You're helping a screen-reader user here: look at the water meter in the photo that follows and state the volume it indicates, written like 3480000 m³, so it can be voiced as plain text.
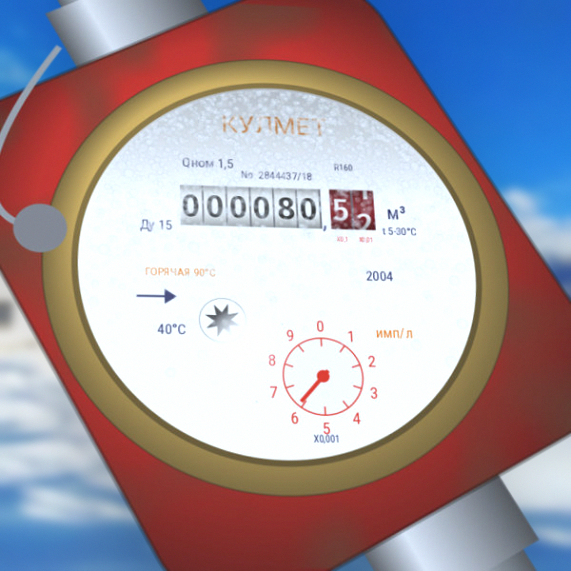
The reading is 80.516 m³
